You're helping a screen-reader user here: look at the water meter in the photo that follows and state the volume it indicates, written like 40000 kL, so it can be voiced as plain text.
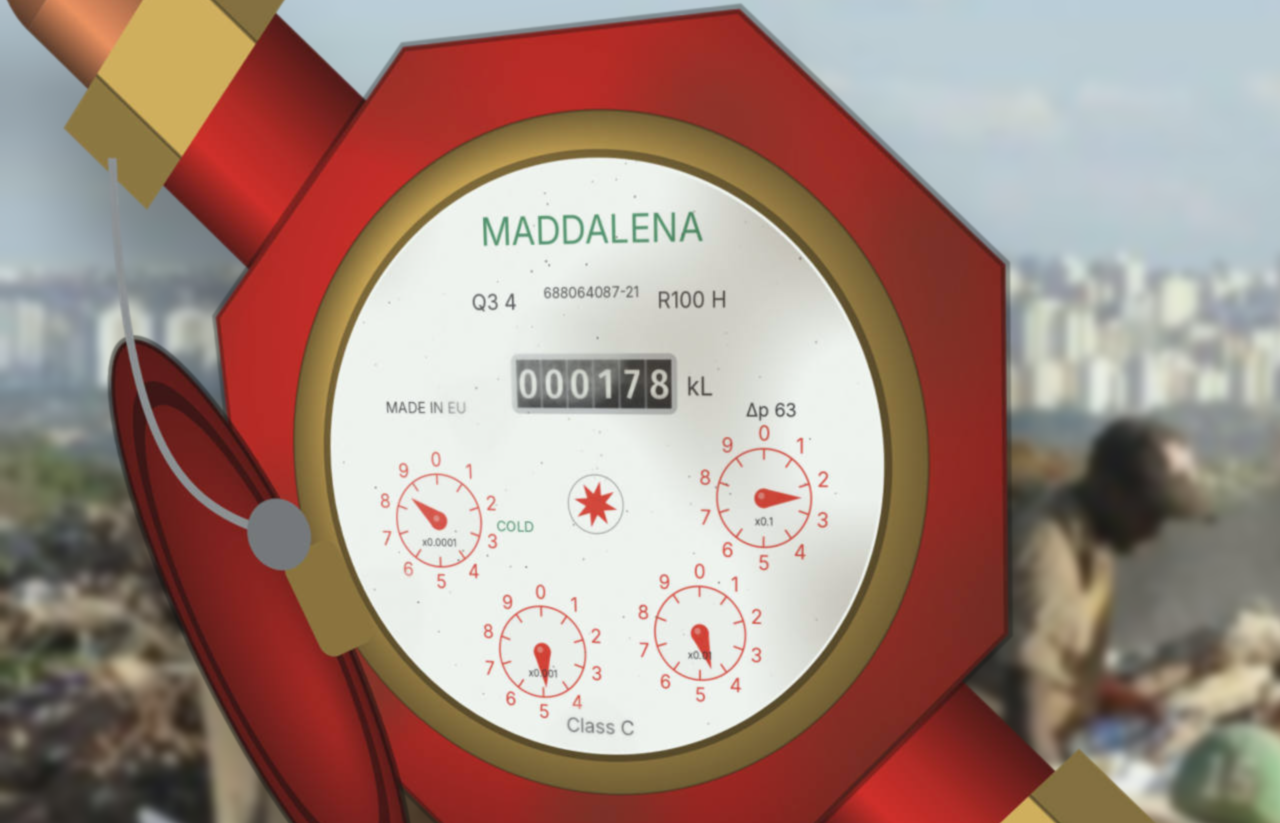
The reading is 178.2448 kL
